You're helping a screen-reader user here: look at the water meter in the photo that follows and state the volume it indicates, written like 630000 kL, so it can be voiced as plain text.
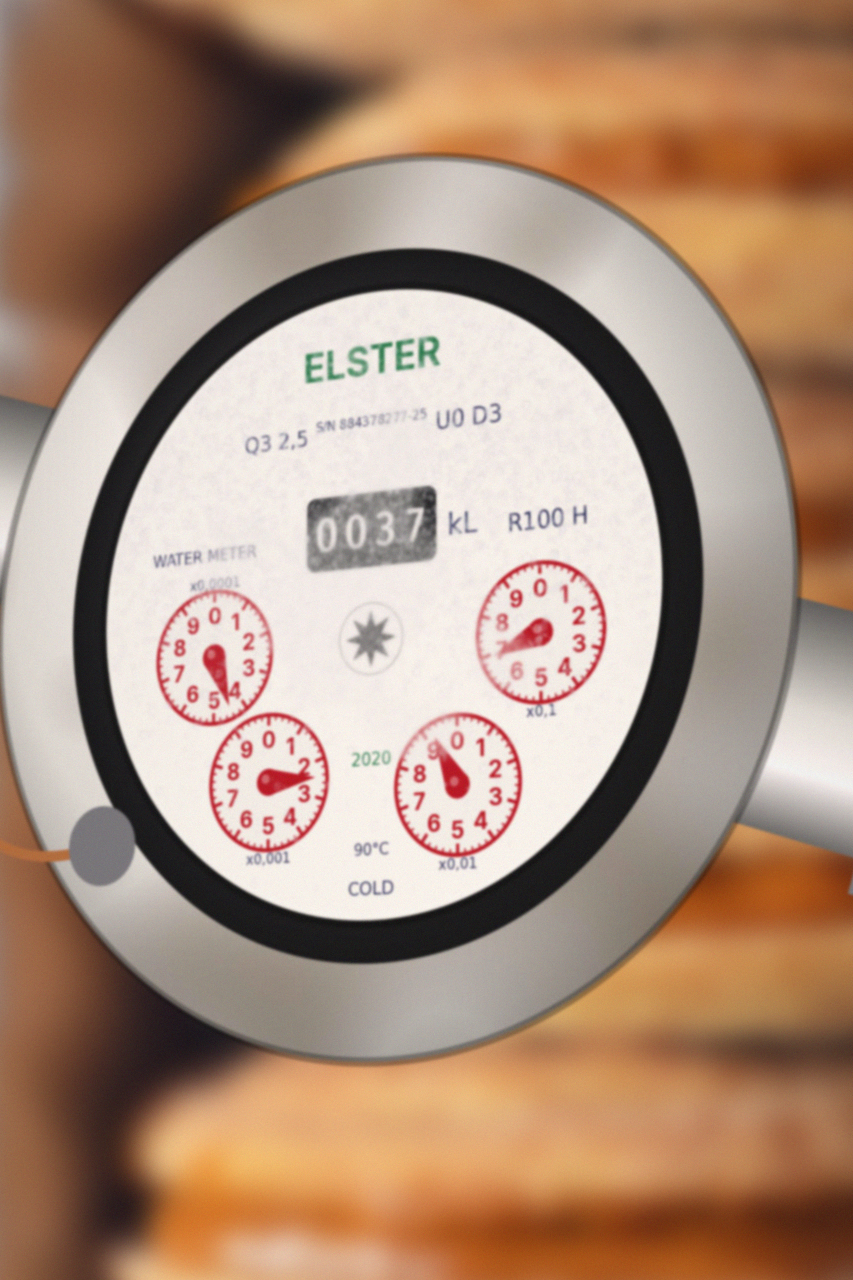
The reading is 37.6924 kL
